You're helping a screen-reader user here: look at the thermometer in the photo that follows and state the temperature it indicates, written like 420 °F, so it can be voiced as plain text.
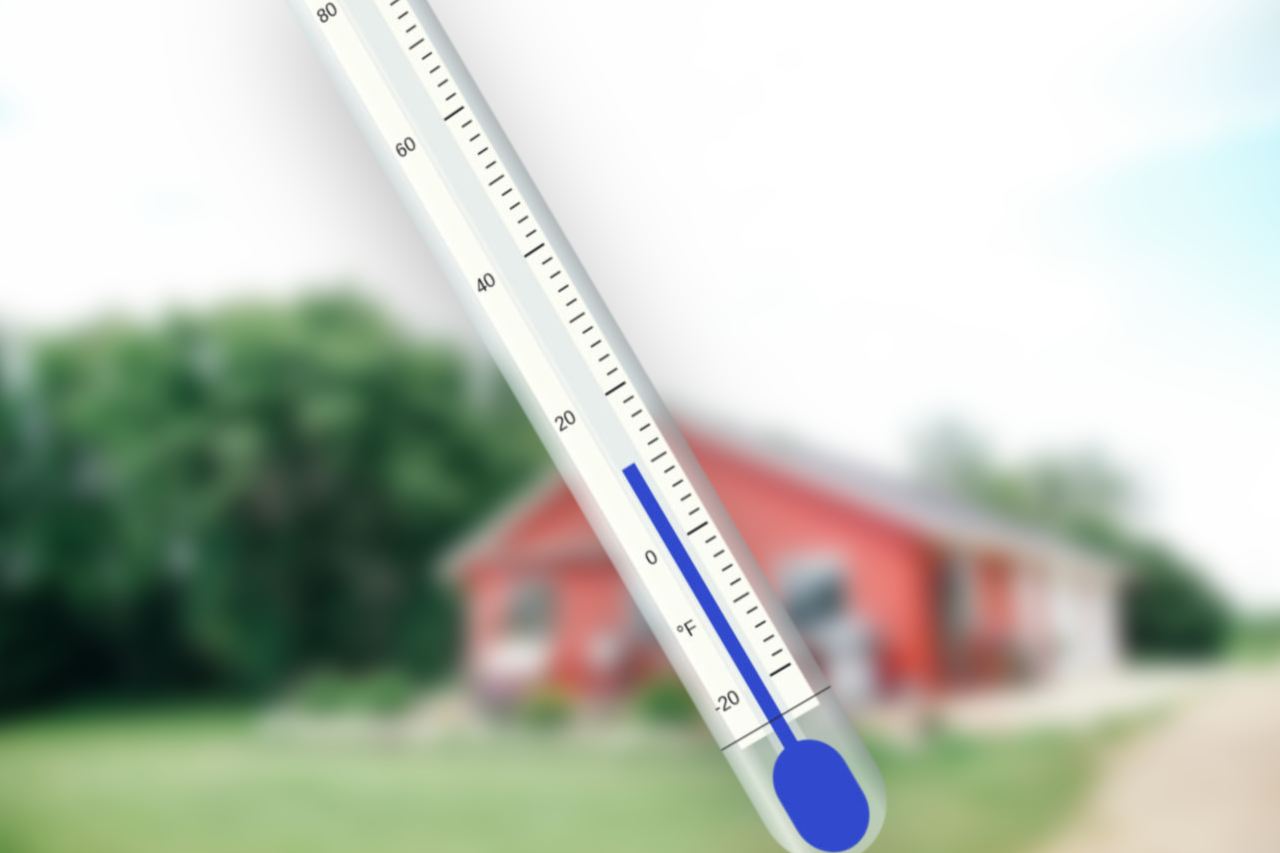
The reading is 11 °F
